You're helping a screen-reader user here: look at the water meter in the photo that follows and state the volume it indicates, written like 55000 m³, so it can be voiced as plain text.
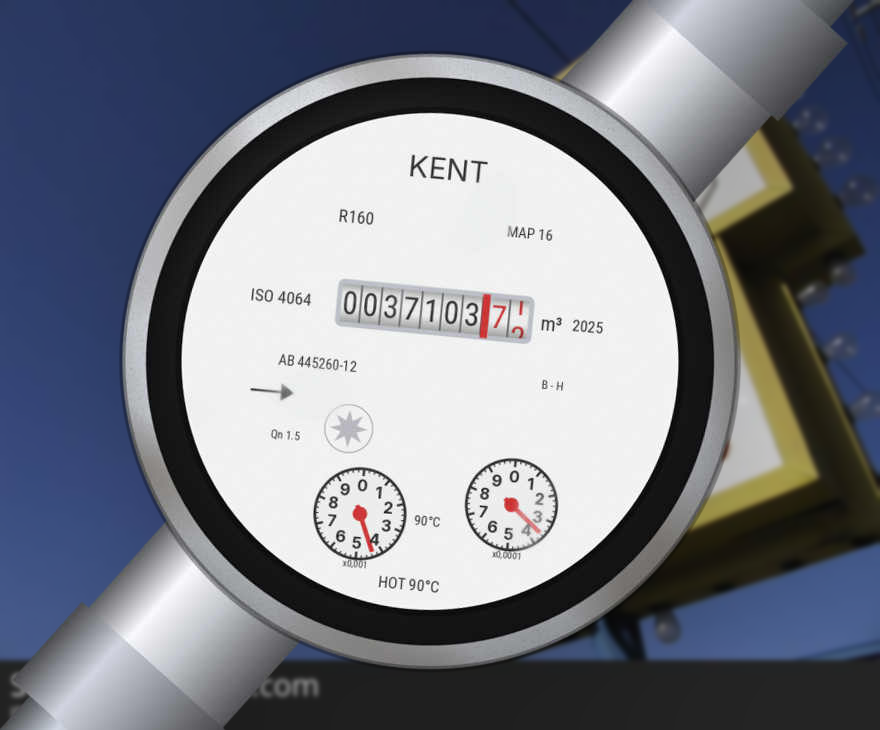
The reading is 37103.7143 m³
